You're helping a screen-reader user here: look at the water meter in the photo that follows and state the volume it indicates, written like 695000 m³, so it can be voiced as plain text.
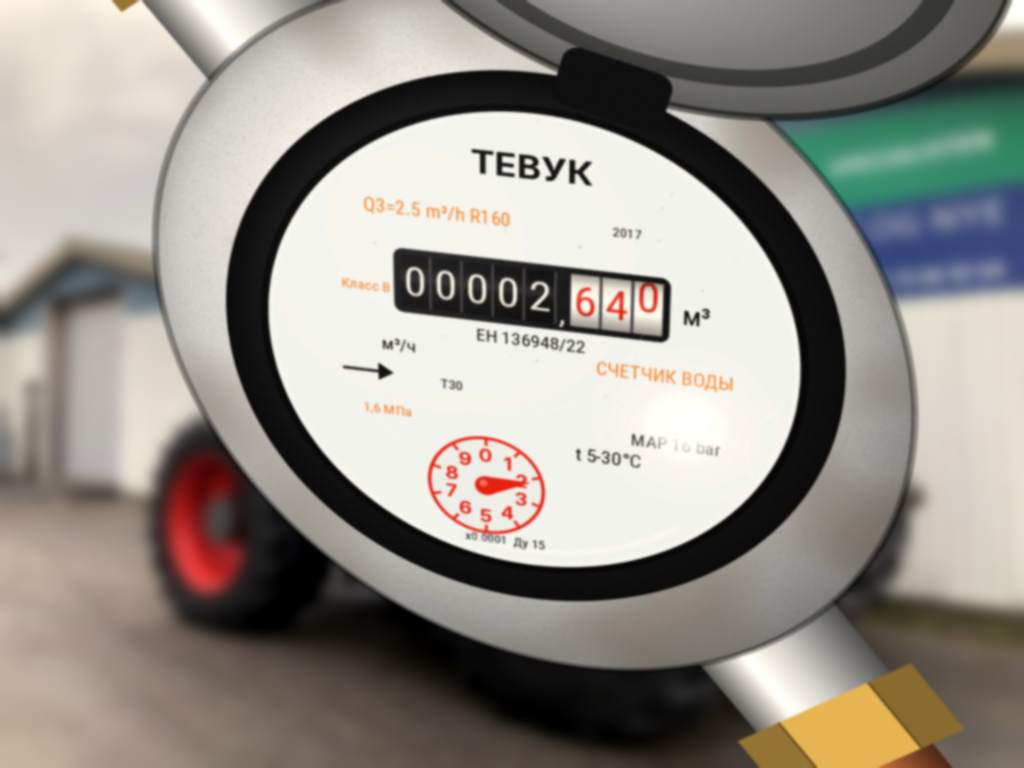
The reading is 2.6402 m³
